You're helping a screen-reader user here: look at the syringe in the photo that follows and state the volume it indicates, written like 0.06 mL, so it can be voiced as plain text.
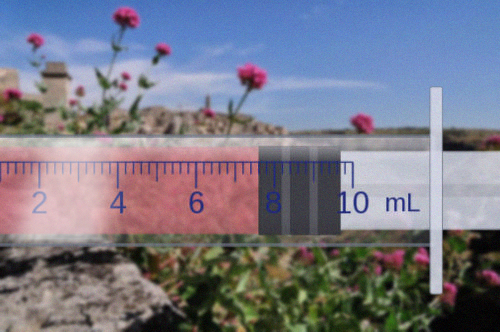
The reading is 7.6 mL
